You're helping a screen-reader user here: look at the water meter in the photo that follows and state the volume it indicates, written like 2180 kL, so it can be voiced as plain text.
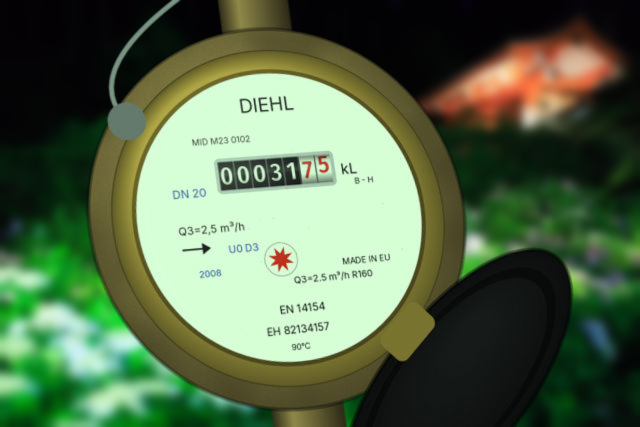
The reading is 31.75 kL
